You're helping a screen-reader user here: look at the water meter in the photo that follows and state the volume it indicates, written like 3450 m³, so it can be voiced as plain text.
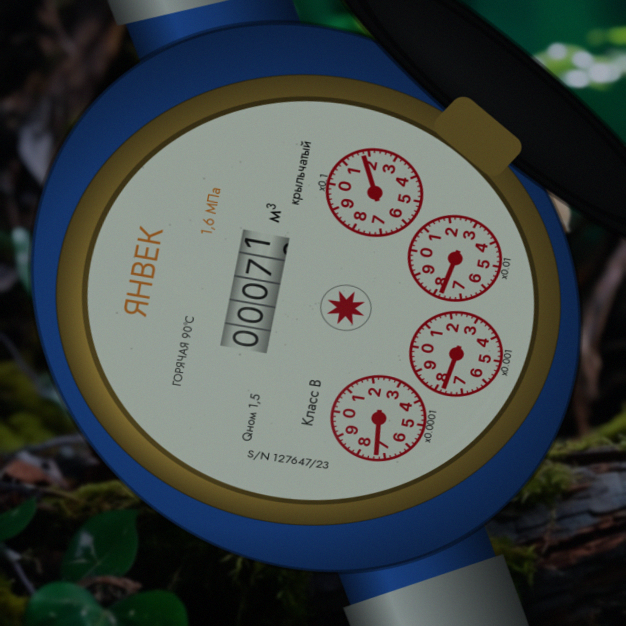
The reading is 71.1777 m³
